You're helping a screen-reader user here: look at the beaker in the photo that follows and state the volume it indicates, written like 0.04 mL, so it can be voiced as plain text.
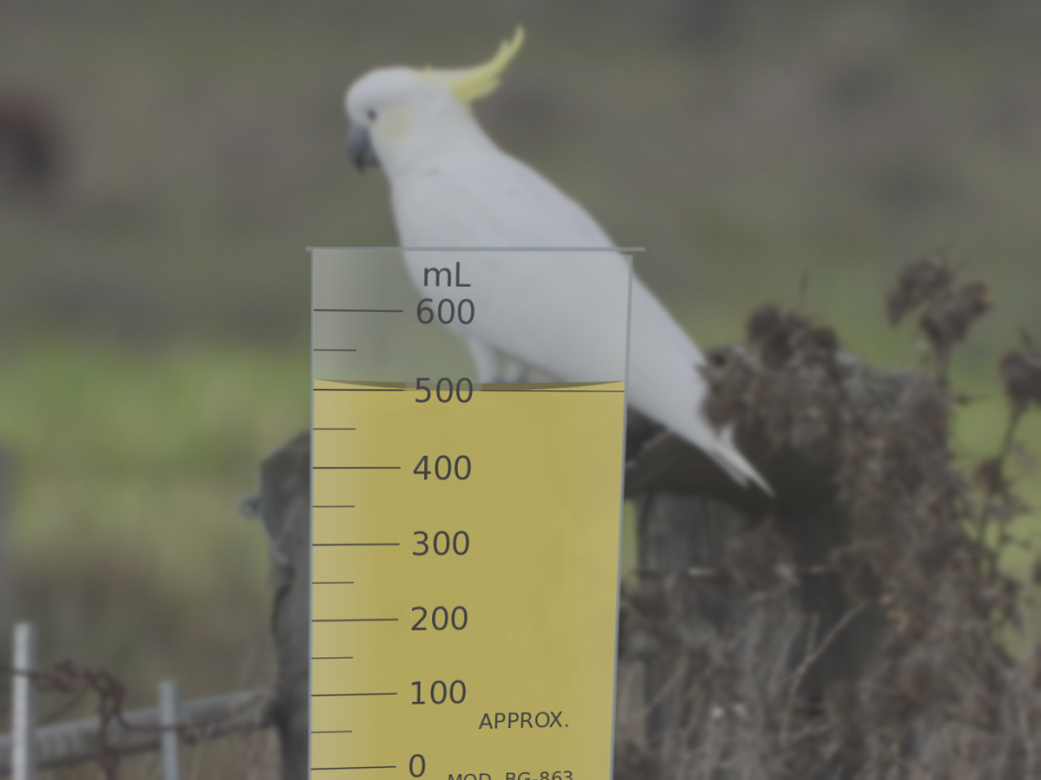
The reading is 500 mL
